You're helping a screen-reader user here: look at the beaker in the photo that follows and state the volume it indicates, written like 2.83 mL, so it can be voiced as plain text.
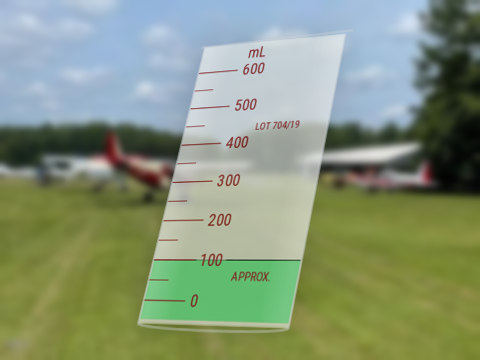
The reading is 100 mL
